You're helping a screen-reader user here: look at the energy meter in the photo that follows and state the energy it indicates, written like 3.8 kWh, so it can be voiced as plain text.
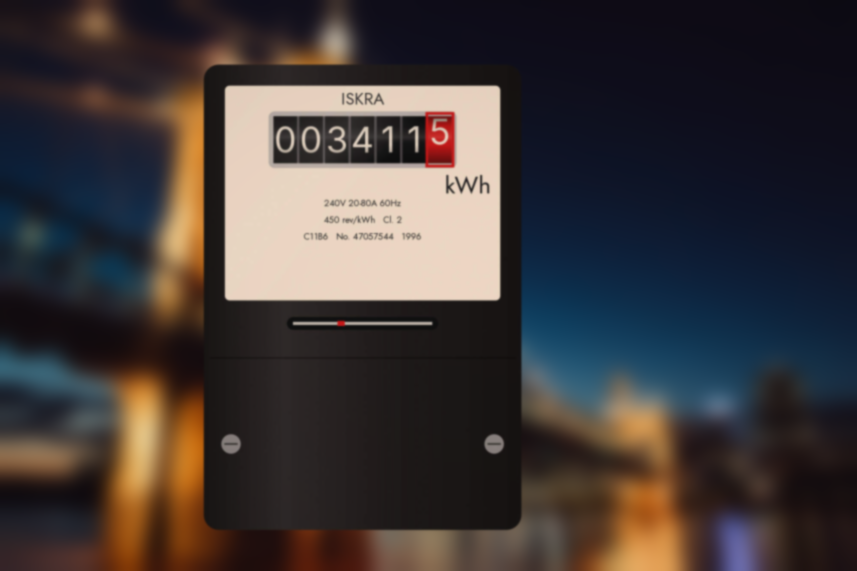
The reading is 3411.5 kWh
